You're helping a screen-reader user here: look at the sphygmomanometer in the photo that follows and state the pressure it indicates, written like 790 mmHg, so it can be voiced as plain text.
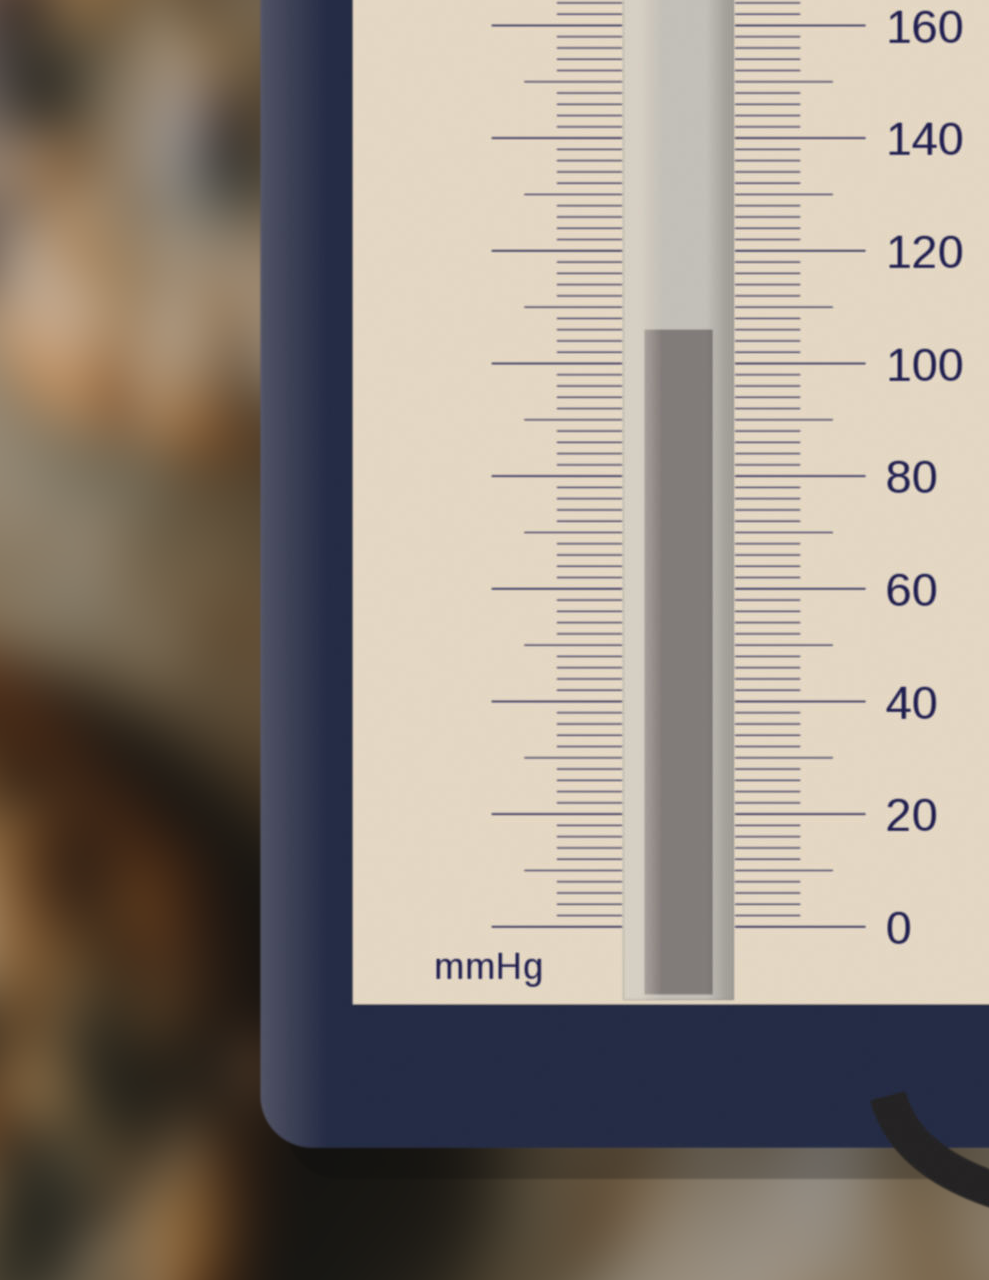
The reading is 106 mmHg
